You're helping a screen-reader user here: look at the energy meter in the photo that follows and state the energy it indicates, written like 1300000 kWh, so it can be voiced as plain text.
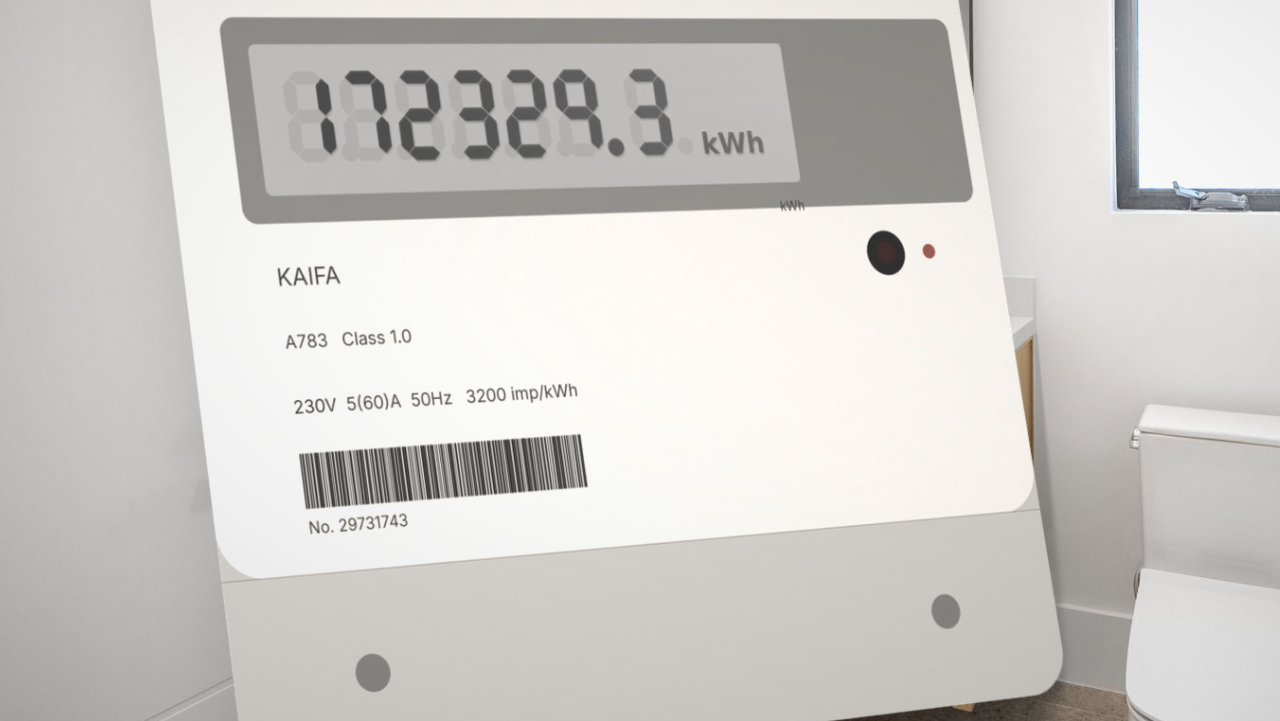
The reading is 172329.3 kWh
